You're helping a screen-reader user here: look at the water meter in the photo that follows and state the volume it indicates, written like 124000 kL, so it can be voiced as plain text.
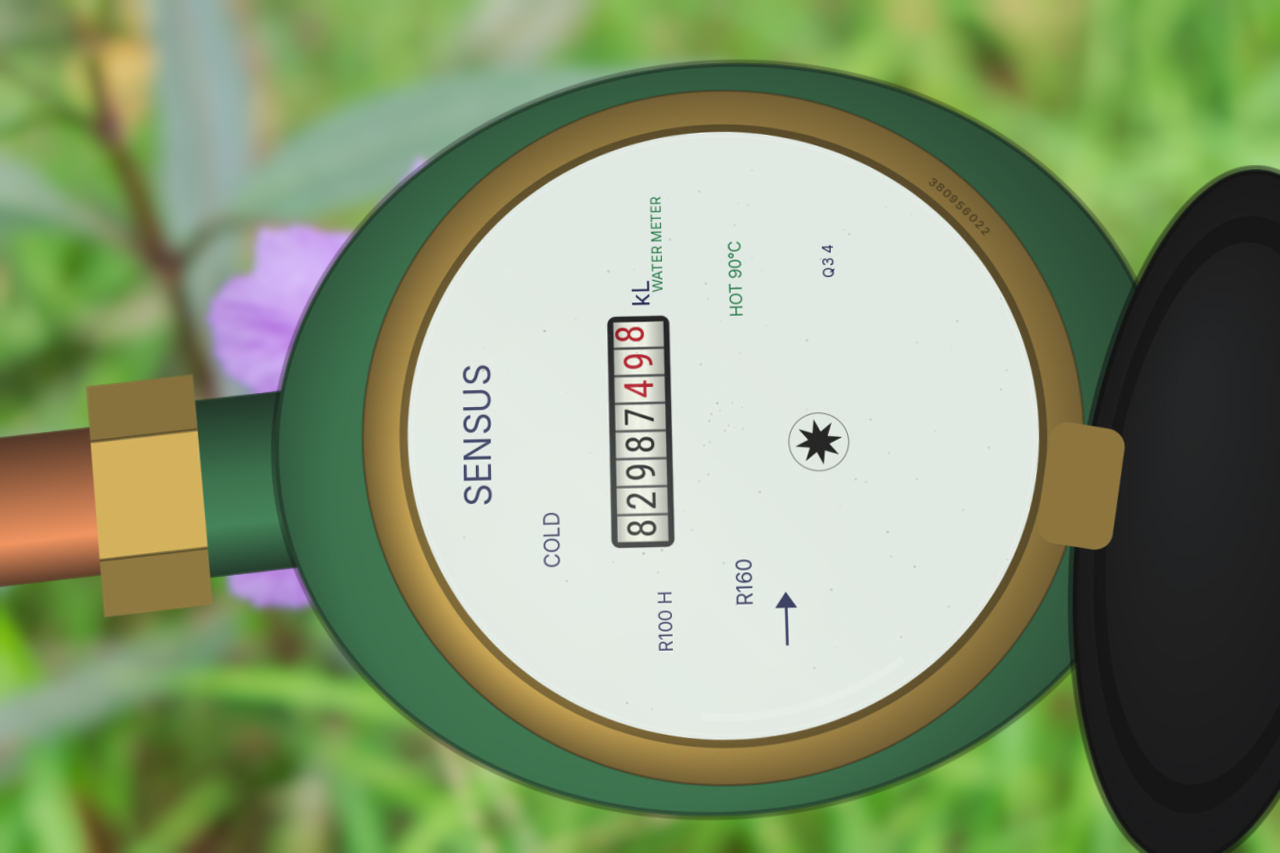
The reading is 82987.498 kL
